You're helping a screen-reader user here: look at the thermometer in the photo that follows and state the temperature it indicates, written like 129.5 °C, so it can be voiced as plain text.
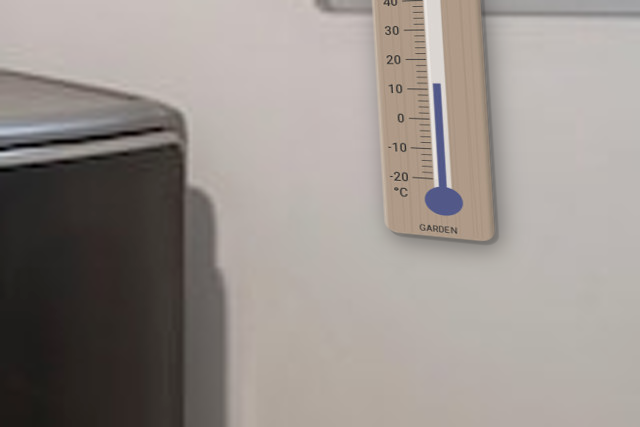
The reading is 12 °C
